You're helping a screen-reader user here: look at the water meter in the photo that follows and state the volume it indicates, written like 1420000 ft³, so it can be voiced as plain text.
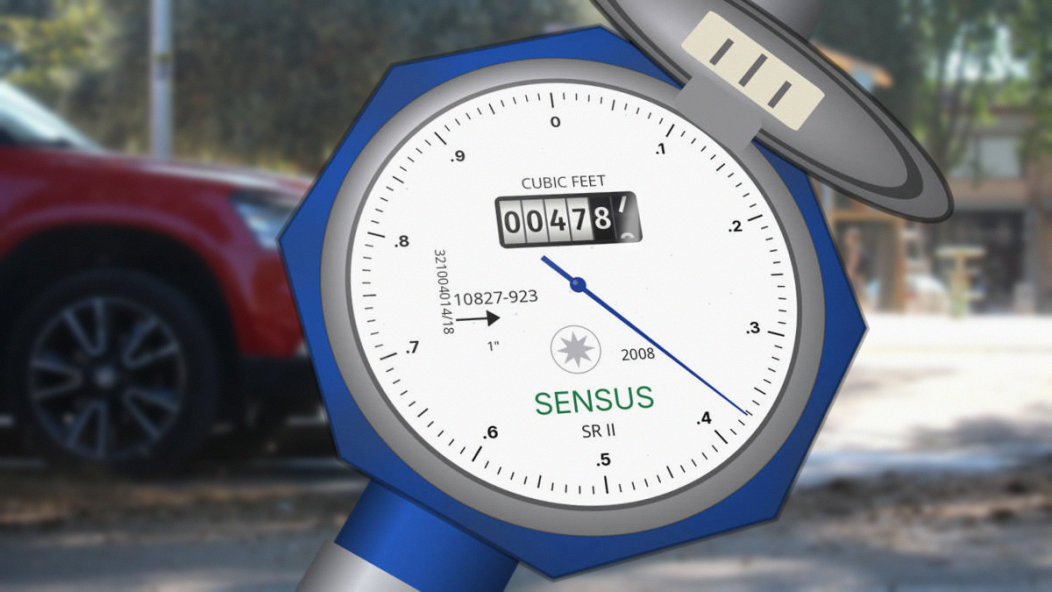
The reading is 4787.37 ft³
